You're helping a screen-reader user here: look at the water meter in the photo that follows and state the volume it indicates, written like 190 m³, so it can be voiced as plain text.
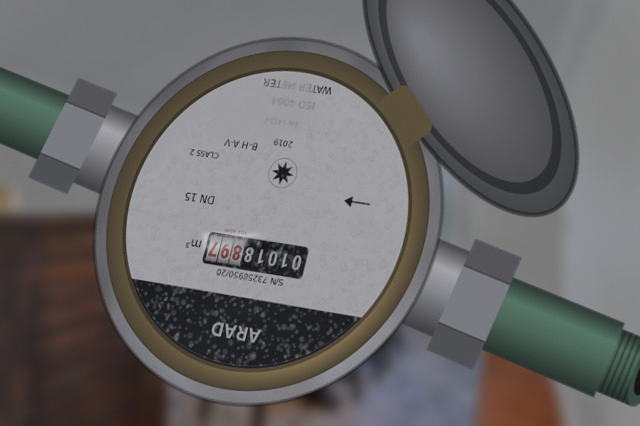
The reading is 1018.897 m³
